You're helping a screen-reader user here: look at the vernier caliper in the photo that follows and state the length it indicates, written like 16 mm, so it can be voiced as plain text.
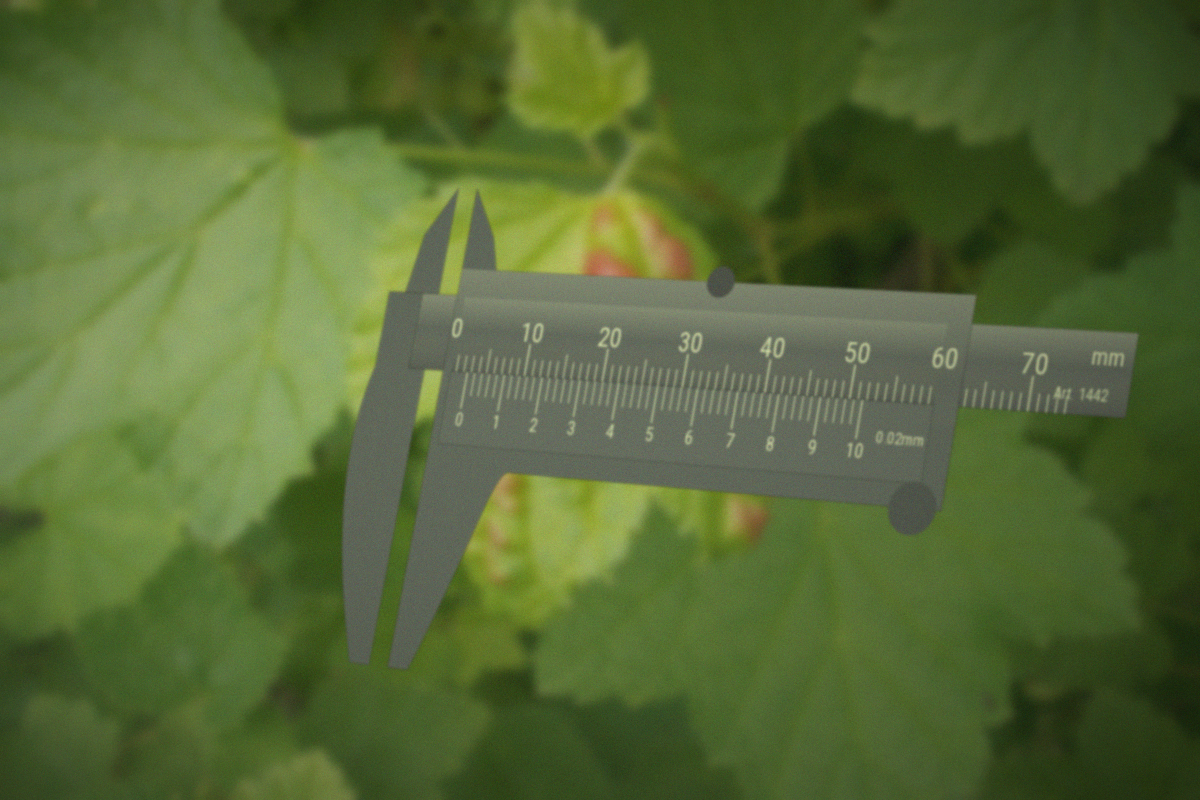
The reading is 2.5 mm
